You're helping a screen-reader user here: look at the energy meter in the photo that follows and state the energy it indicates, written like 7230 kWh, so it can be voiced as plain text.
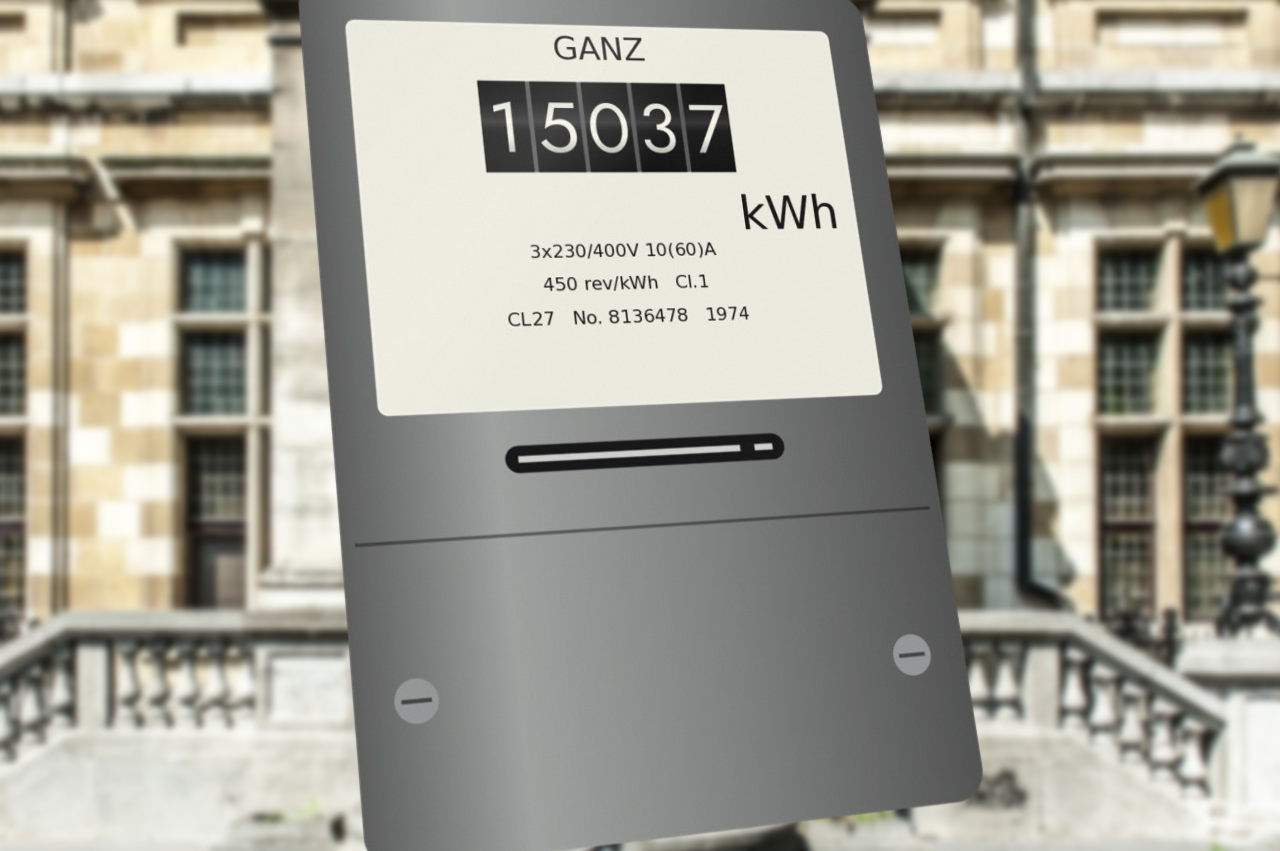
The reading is 15037 kWh
